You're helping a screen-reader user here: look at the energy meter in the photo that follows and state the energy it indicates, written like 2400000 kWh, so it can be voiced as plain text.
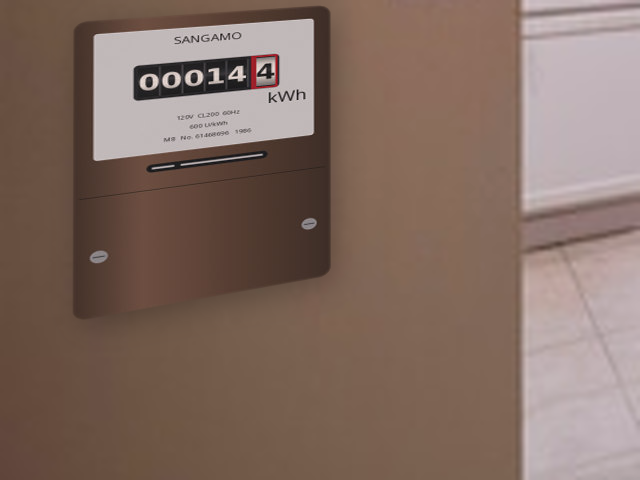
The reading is 14.4 kWh
